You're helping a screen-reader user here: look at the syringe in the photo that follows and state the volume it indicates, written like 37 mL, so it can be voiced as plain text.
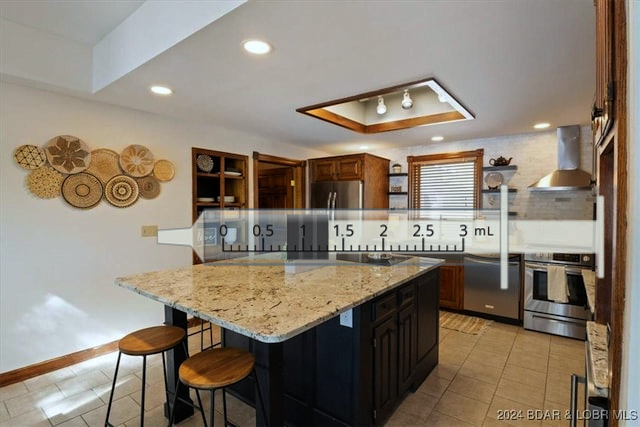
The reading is 0.8 mL
